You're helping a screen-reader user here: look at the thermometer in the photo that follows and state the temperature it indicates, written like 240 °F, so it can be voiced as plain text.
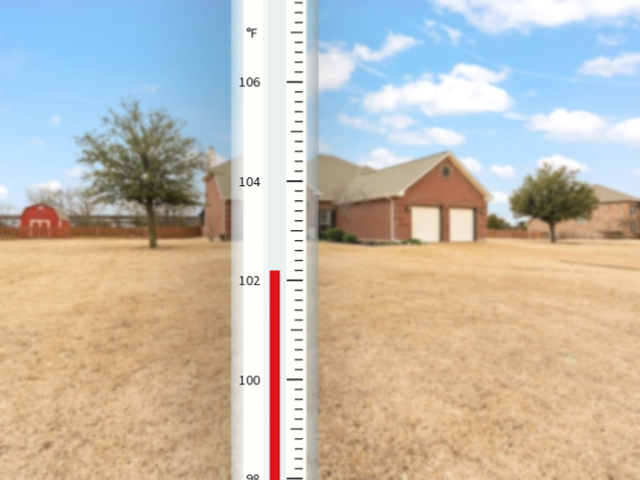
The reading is 102.2 °F
